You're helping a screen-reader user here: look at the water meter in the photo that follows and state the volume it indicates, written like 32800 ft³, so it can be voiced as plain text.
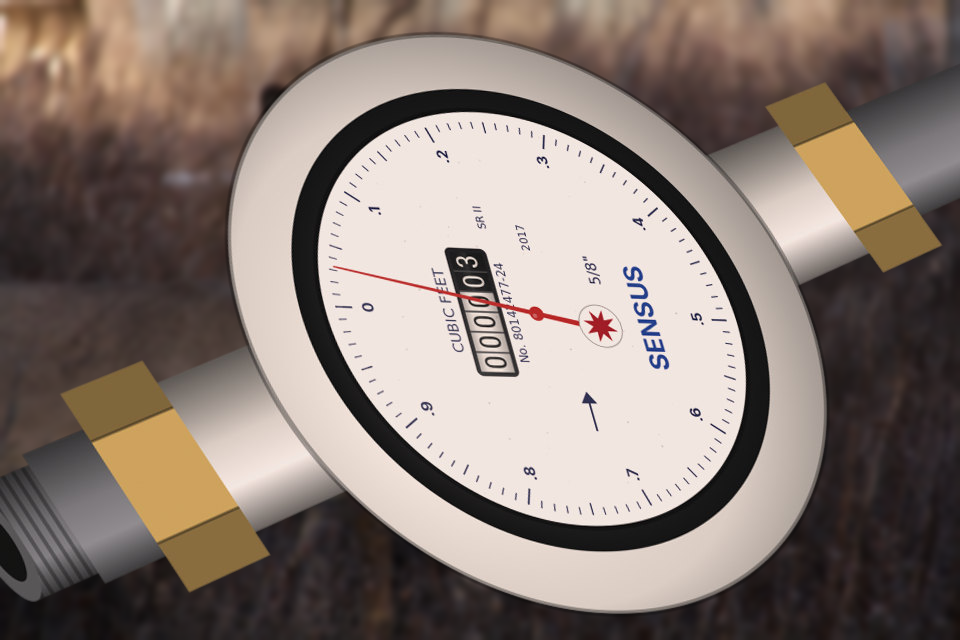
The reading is 3.03 ft³
